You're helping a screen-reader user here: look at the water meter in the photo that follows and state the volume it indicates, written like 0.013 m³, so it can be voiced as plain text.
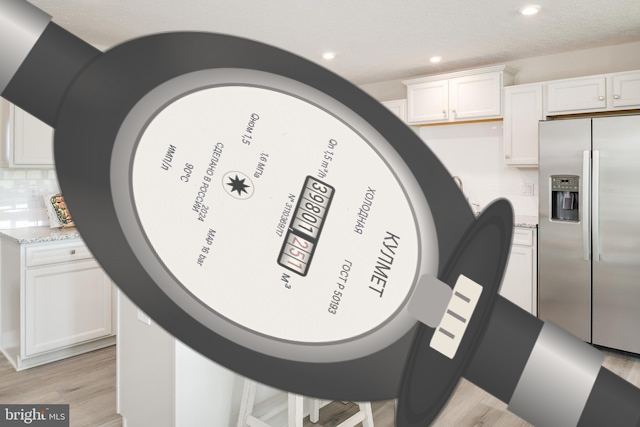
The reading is 39801.251 m³
